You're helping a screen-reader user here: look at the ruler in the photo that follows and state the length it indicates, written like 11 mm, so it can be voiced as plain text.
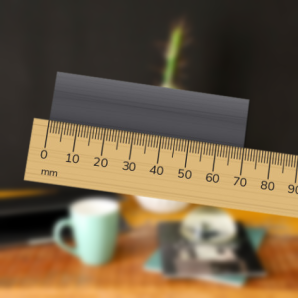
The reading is 70 mm
